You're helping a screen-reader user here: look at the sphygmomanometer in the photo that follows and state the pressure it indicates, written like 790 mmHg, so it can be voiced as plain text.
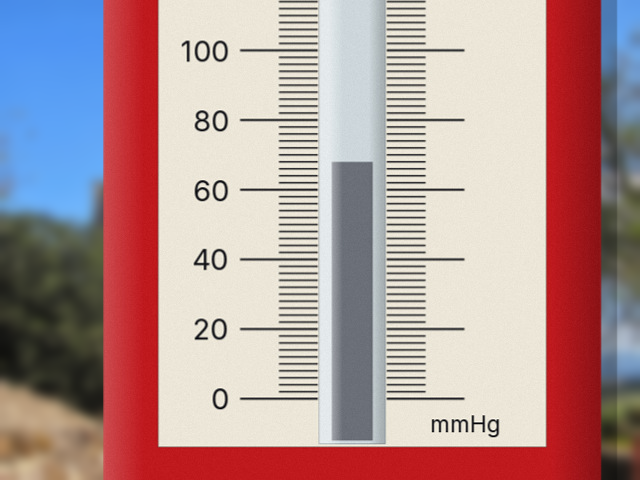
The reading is 68 mmHg
